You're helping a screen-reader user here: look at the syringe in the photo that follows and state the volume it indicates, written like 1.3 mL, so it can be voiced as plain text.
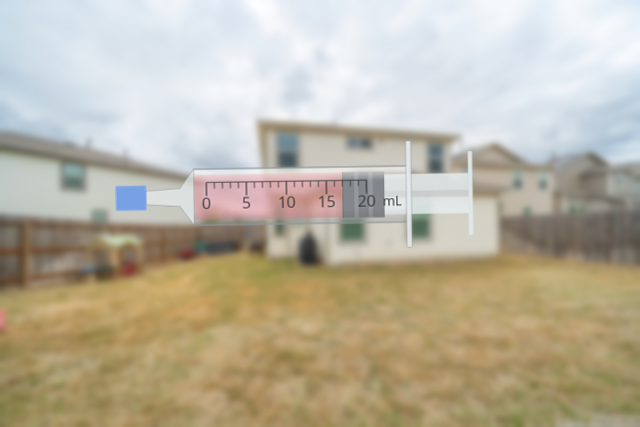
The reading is 17 mL
